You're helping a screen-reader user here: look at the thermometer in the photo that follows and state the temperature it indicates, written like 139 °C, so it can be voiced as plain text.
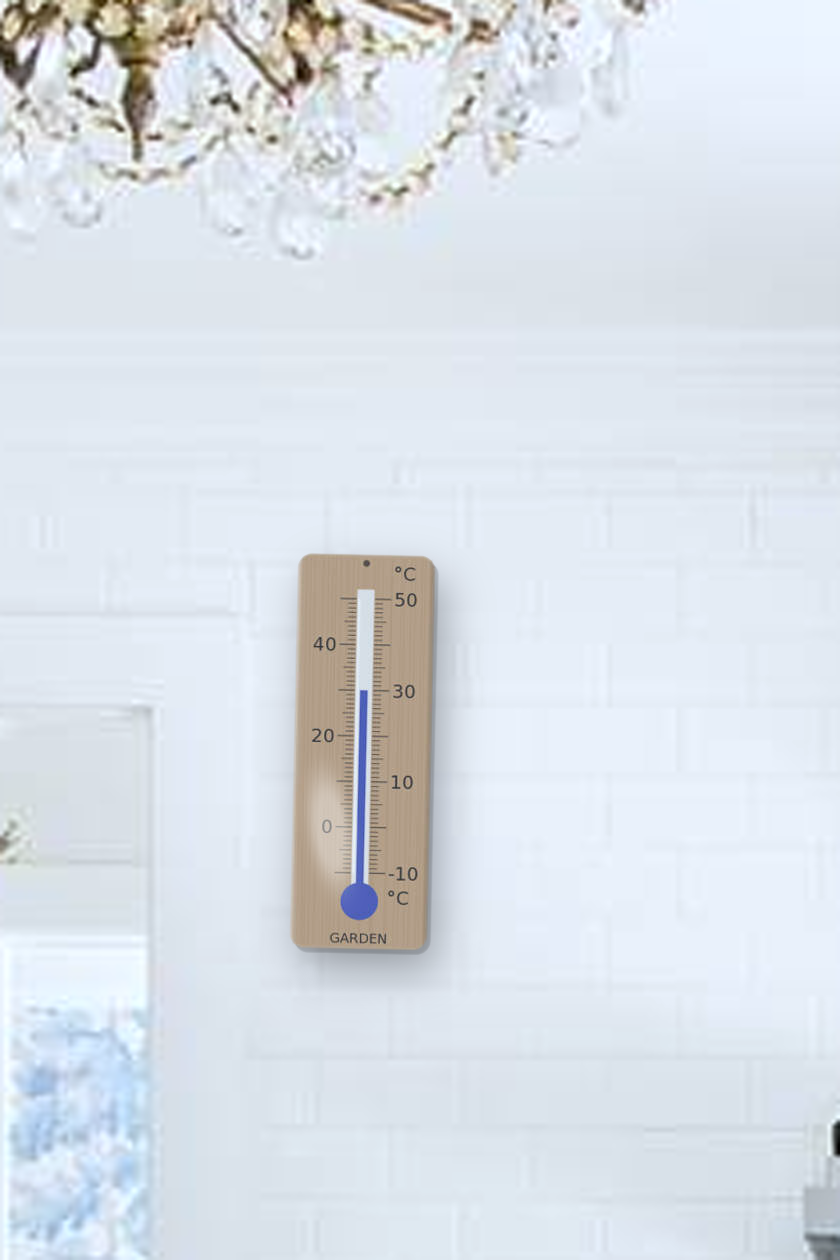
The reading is 30 °C
